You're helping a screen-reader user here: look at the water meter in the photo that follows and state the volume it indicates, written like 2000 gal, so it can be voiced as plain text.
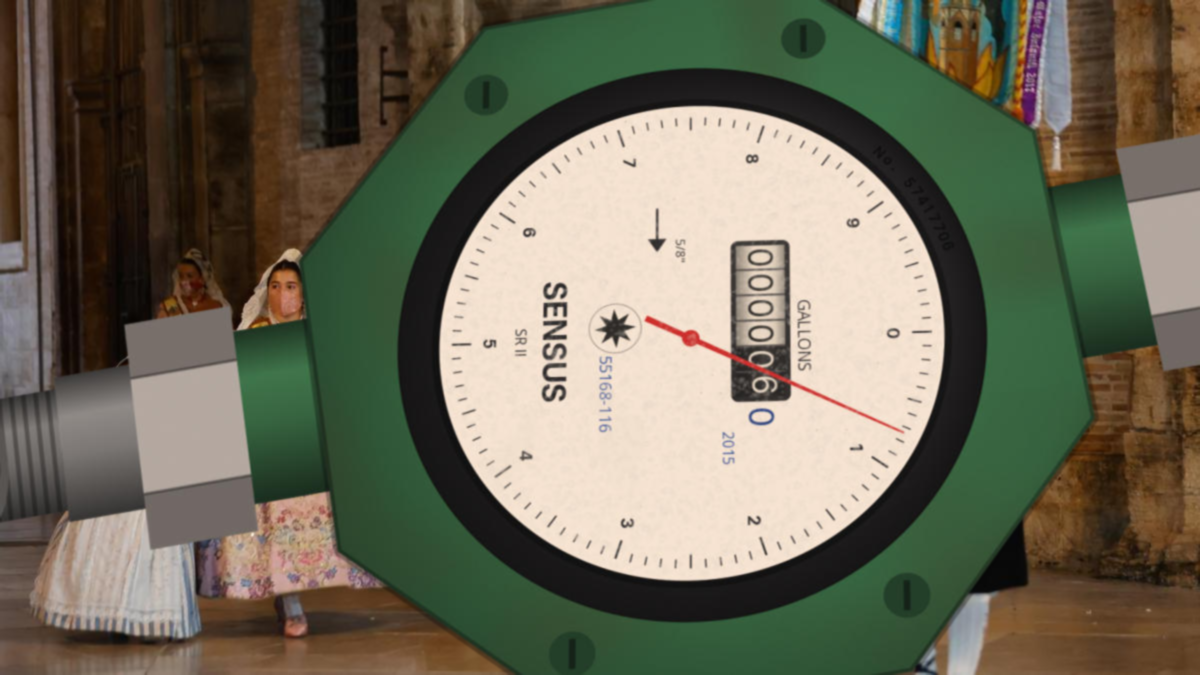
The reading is 60.7 gal
